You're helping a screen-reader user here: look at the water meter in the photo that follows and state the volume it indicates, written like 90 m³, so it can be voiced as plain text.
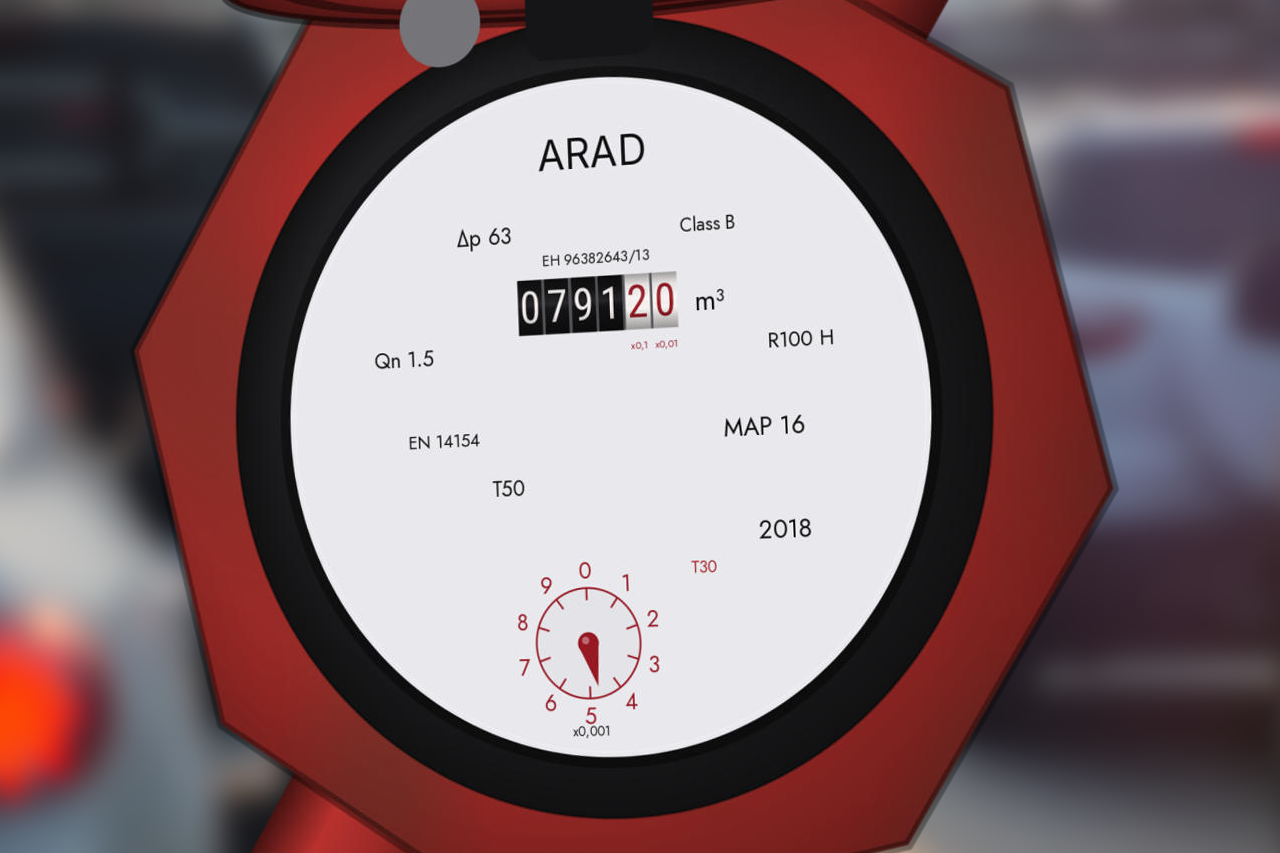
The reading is 791.204 m³
